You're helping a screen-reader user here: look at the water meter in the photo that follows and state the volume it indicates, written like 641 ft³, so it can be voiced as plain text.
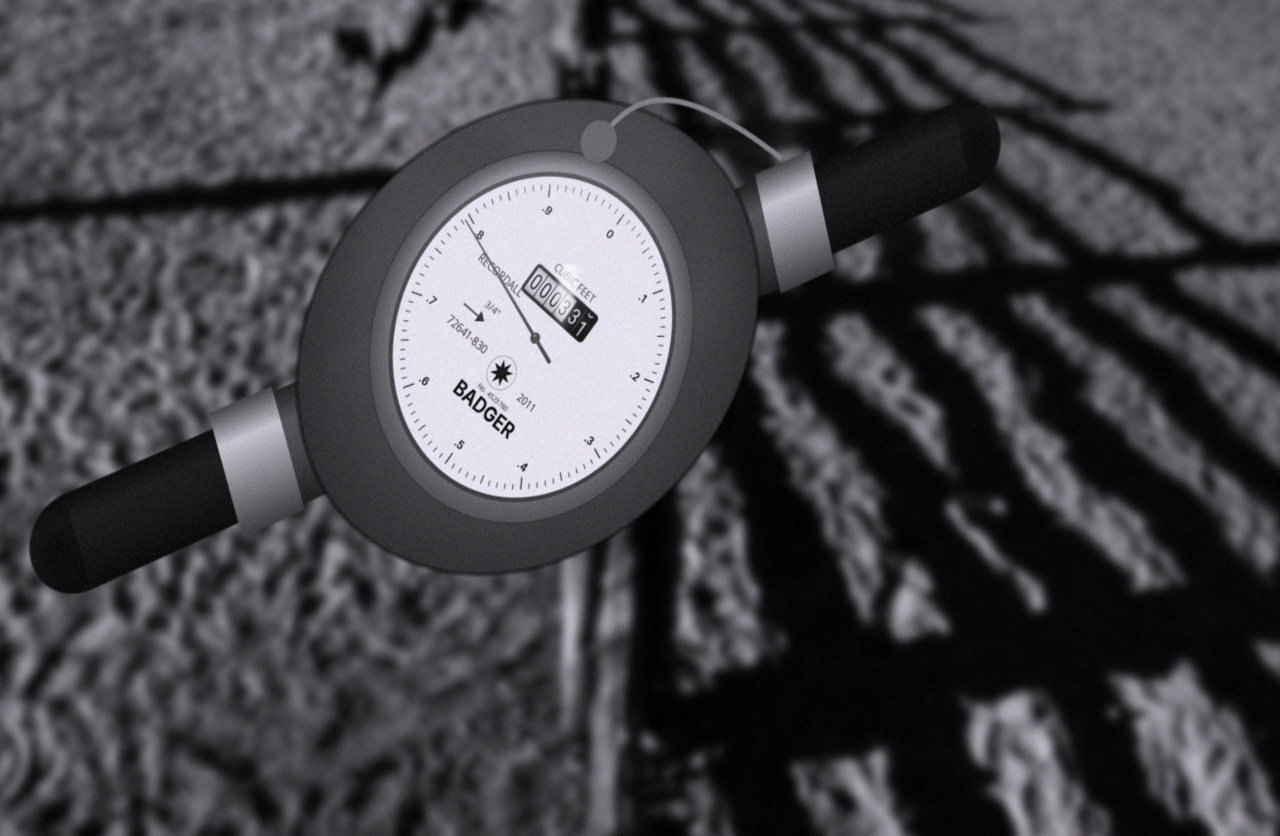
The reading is 330.79 ft³
